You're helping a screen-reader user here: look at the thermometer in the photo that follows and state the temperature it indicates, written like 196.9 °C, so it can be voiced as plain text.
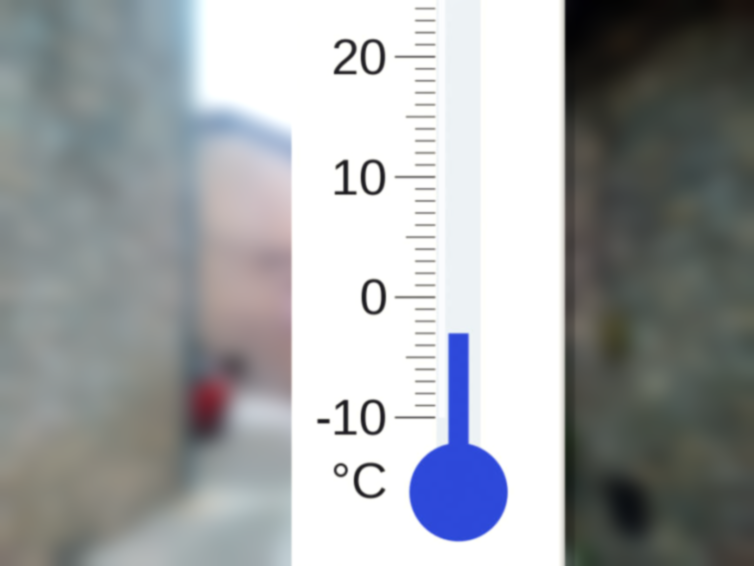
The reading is -3 °C
